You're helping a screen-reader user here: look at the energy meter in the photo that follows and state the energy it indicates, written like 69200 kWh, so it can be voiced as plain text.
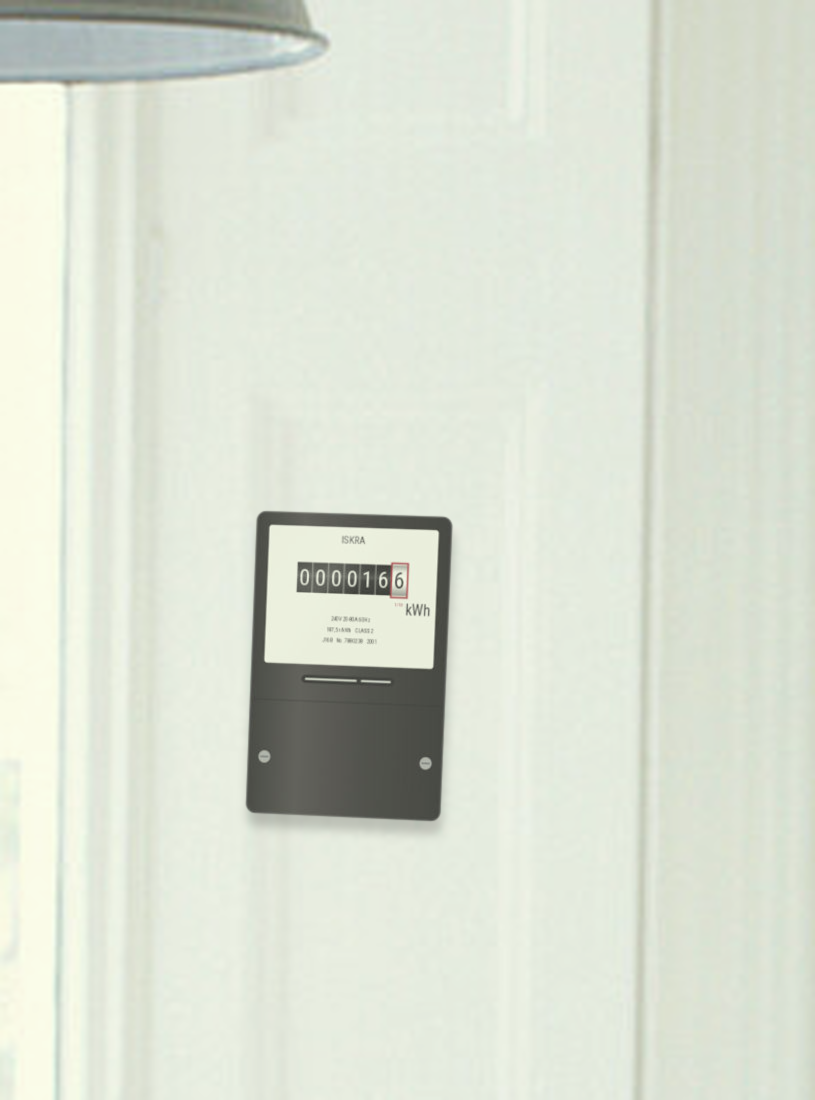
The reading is 16.6 kWh
